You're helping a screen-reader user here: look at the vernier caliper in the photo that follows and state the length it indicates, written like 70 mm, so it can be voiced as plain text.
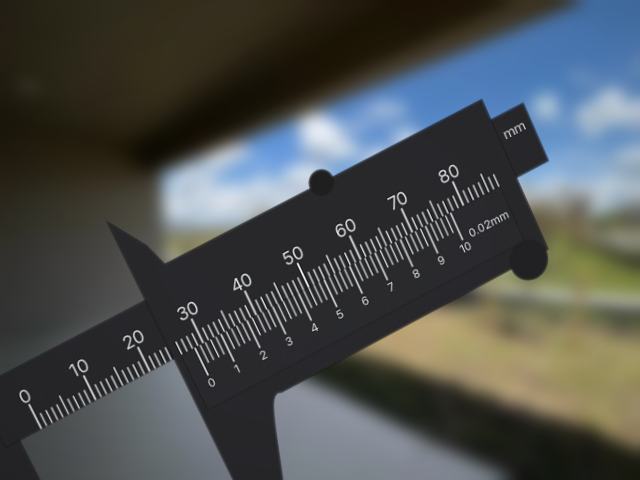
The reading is 28.4 mm
